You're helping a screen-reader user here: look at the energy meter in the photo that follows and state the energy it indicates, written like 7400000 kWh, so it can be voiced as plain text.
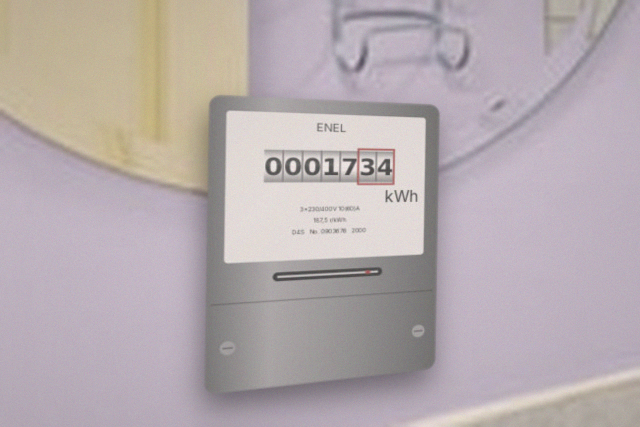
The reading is 17.34 kWh
